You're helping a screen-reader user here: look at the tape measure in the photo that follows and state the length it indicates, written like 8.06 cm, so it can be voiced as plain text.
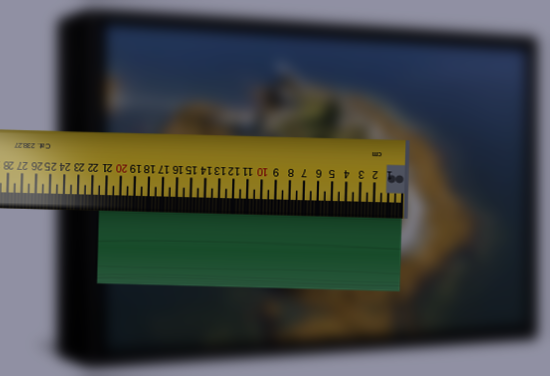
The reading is 21.5 cm
